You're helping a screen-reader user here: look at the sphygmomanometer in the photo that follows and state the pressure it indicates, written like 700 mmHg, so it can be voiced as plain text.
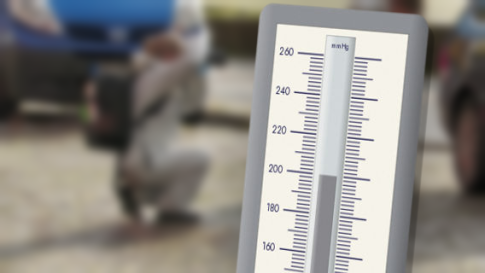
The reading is 200 mmHg
